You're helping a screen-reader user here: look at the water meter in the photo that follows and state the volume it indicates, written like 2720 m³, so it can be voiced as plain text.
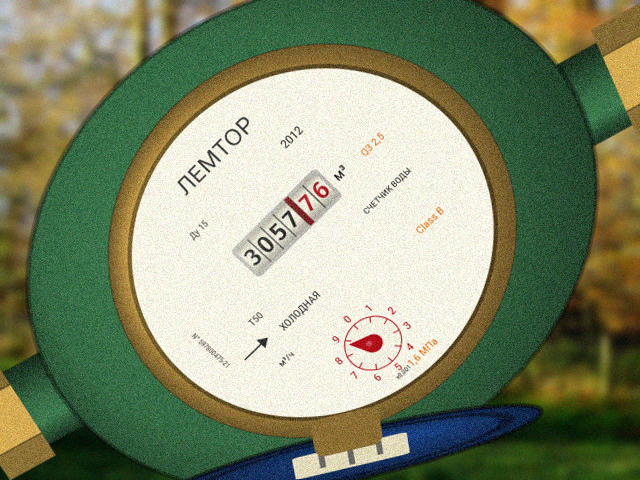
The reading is 3057.768 m³
